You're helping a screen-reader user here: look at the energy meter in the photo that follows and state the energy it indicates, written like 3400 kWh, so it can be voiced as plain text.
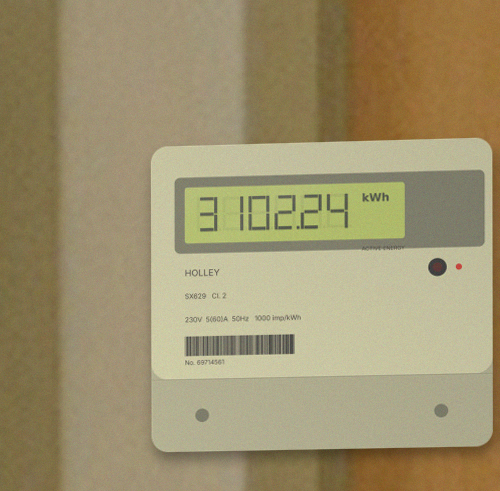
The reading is 3102.24 kWh
